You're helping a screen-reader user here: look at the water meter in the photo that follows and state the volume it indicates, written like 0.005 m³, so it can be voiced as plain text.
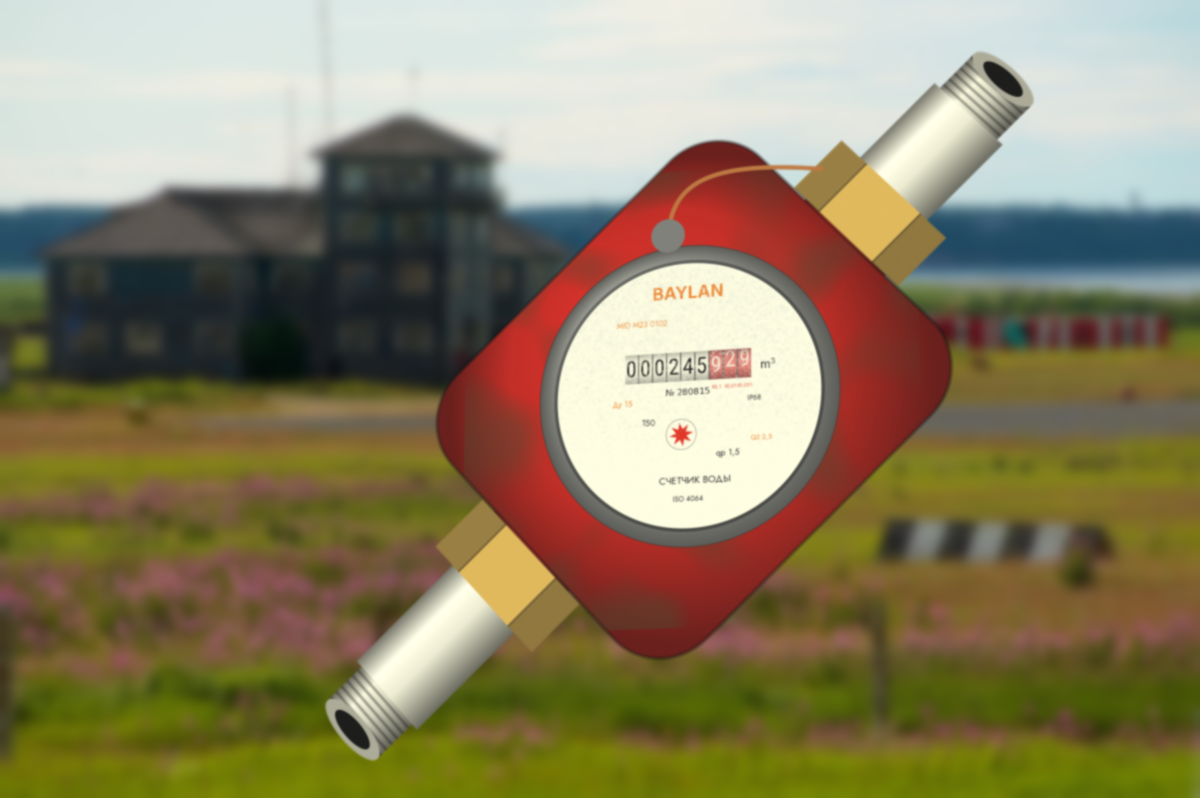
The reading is 245.929 m³
